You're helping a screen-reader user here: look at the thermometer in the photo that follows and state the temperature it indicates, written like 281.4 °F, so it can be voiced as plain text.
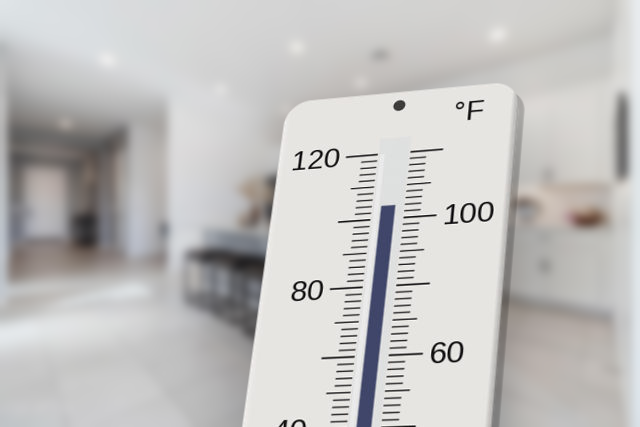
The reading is 104 °F
